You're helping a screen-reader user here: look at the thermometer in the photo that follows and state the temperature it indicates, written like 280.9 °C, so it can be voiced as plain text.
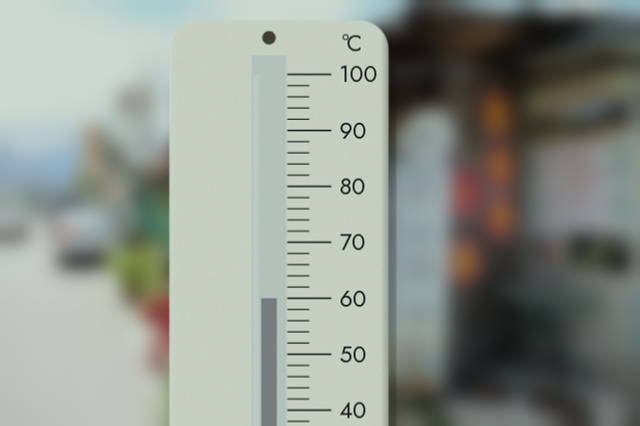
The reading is 60 °C
